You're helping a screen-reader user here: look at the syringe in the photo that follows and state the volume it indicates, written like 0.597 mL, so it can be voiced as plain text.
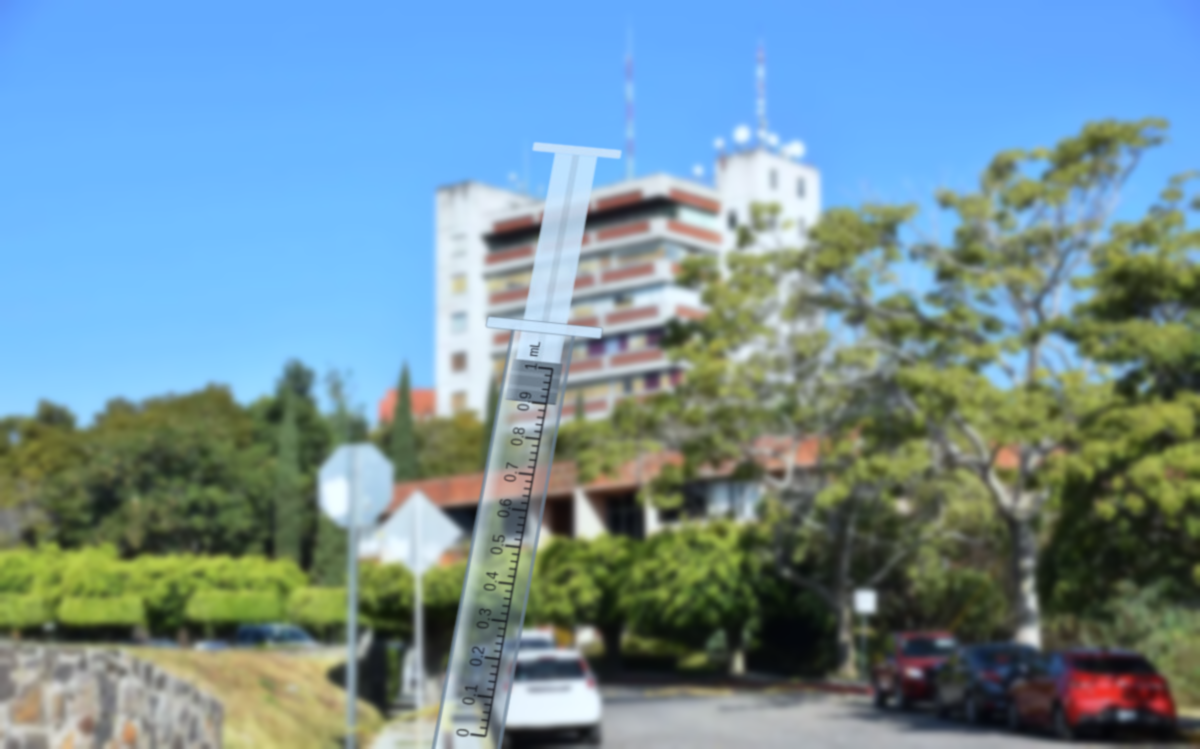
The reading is 0.9 mL
